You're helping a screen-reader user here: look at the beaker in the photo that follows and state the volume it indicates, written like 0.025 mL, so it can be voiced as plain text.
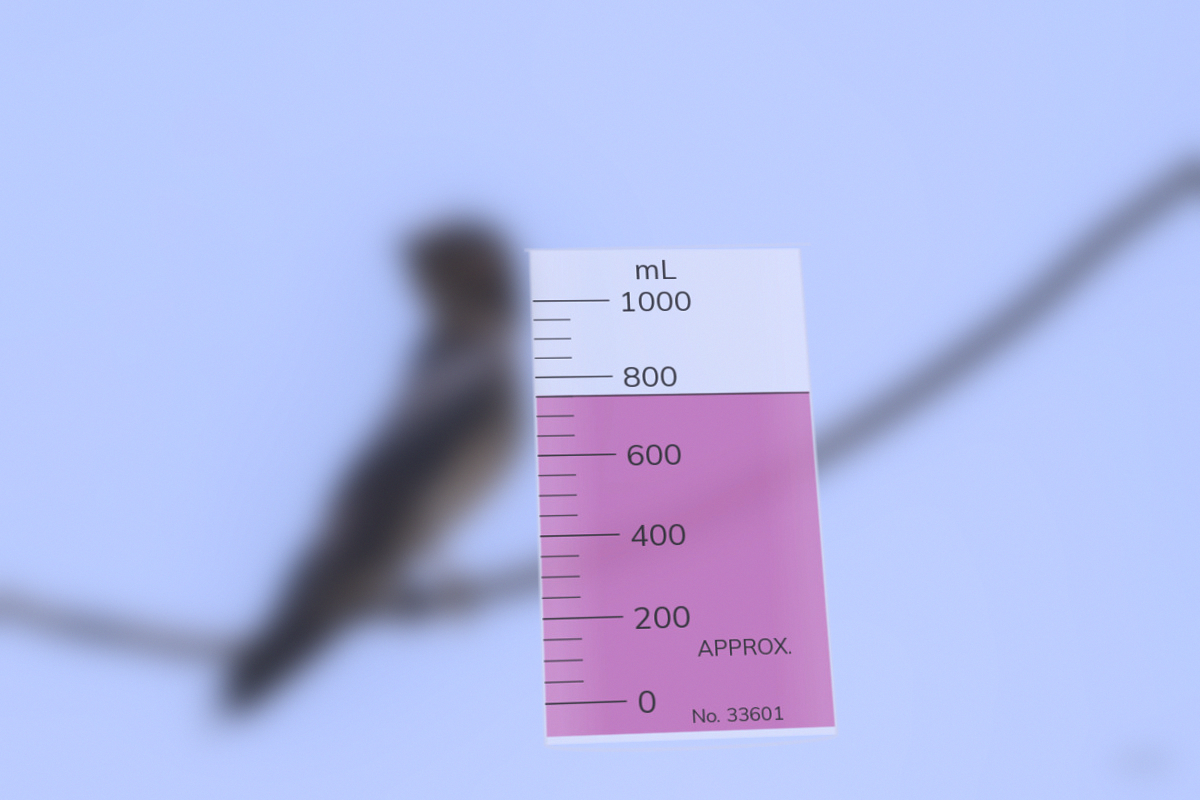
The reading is 750 mL
